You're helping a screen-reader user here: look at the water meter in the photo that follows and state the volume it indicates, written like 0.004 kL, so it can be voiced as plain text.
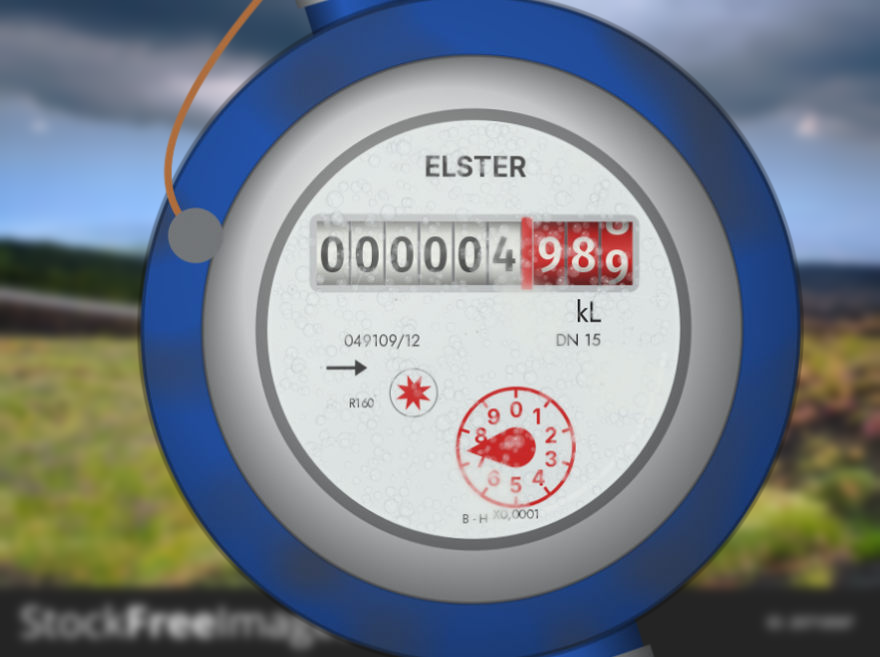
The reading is 4.9887 kL
